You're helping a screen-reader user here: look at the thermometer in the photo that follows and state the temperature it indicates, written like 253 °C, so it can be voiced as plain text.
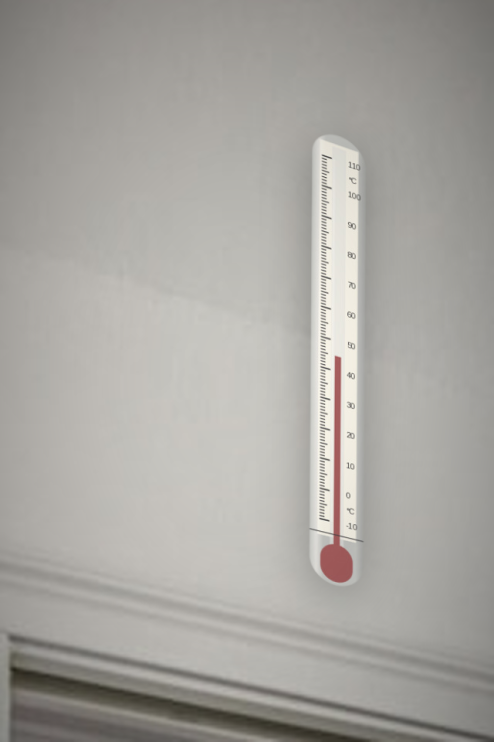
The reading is 45 °C
